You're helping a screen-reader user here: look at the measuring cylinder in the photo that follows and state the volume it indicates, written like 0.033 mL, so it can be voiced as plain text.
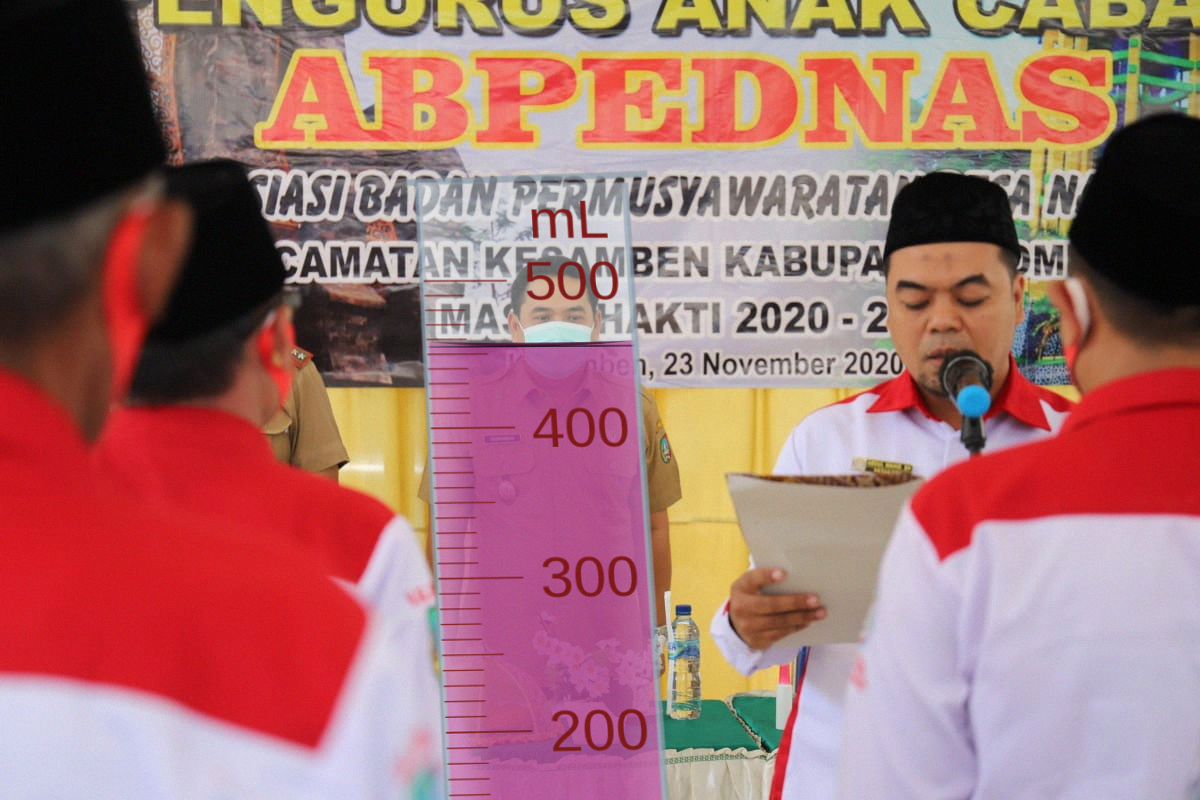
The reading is 455 mL
